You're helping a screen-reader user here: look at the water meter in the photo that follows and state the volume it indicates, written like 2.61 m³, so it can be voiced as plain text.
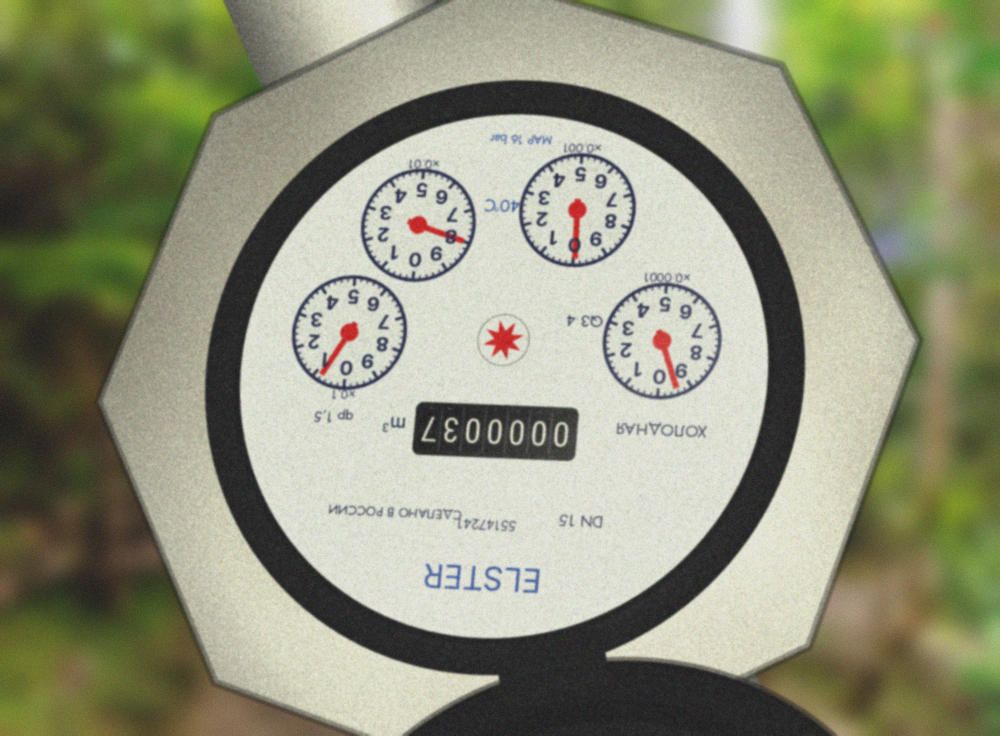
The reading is 37.0799 m³
